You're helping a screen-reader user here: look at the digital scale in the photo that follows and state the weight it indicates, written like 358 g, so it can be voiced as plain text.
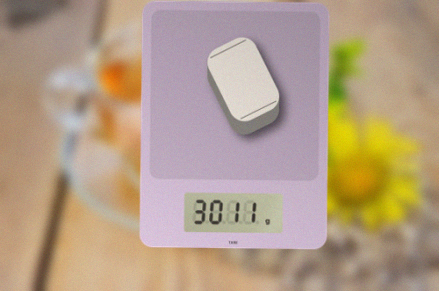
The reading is 3011 g
